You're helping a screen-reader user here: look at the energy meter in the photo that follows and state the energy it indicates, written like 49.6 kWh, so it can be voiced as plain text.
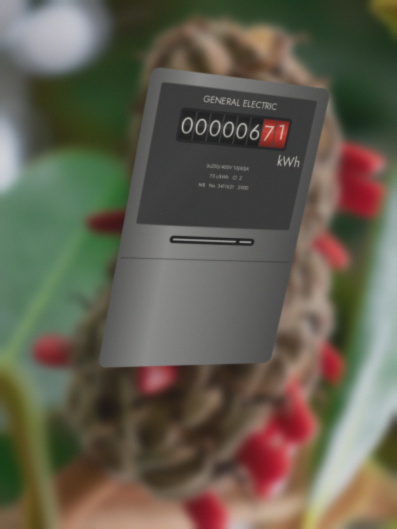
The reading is 6.71 kWh
